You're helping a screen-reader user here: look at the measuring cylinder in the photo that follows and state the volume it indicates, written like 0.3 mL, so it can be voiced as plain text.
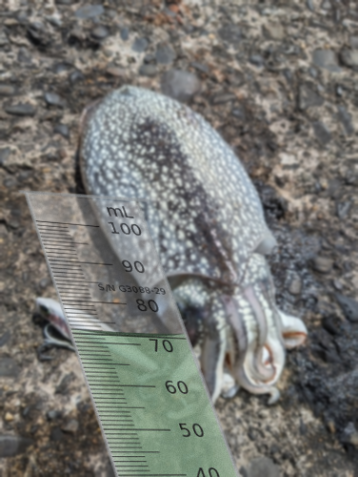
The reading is 72 mL
